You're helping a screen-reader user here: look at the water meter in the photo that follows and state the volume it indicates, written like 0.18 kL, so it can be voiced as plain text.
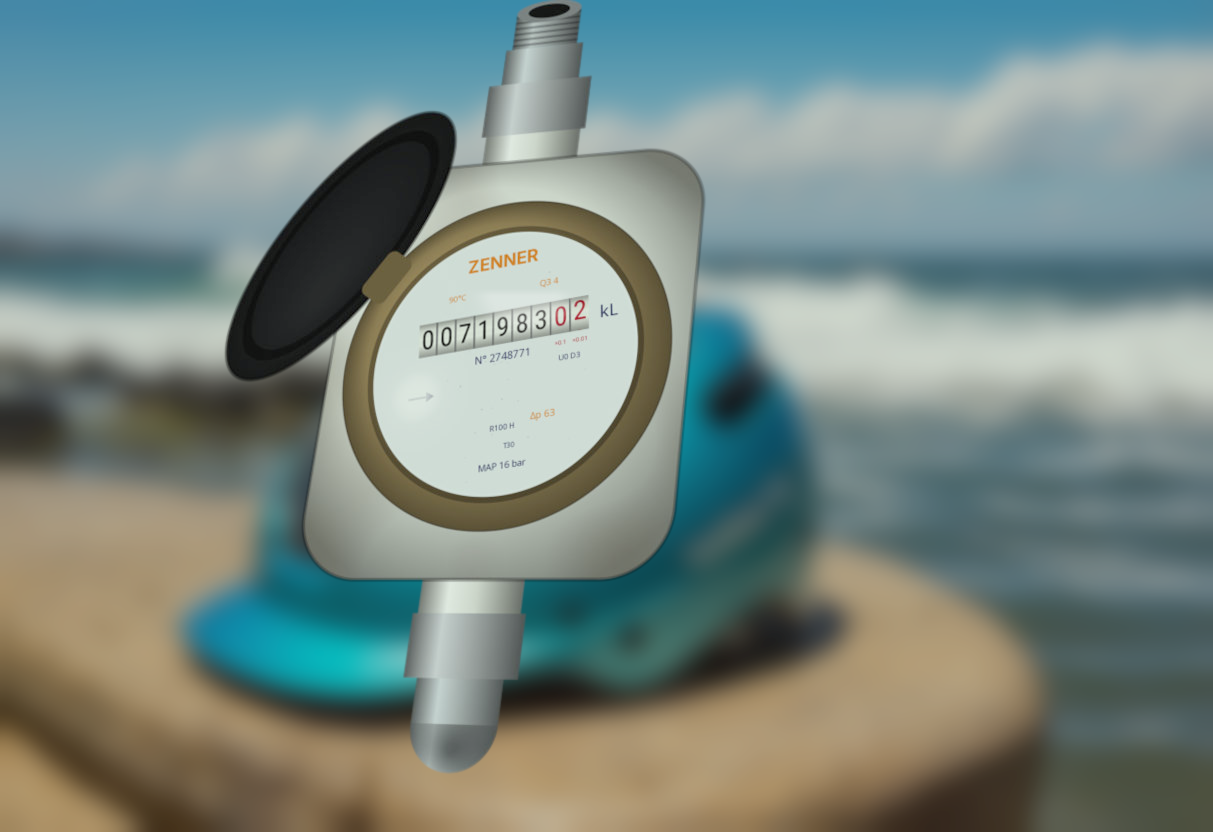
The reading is 71983.02 kL
